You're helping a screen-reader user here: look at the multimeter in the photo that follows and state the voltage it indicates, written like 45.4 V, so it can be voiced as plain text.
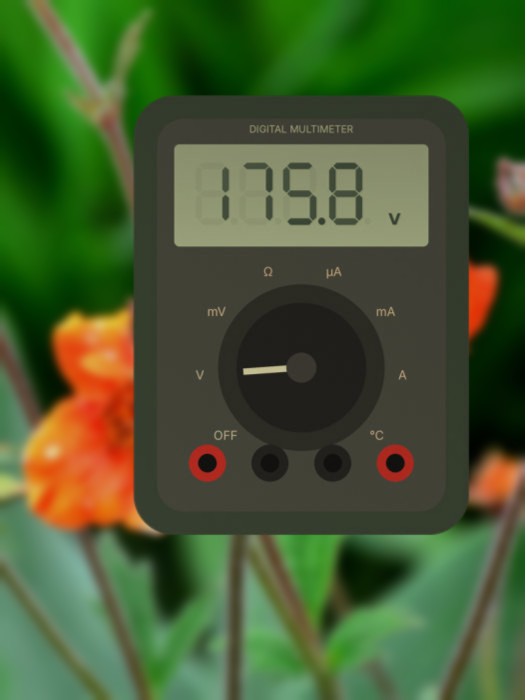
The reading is 175.8 V
